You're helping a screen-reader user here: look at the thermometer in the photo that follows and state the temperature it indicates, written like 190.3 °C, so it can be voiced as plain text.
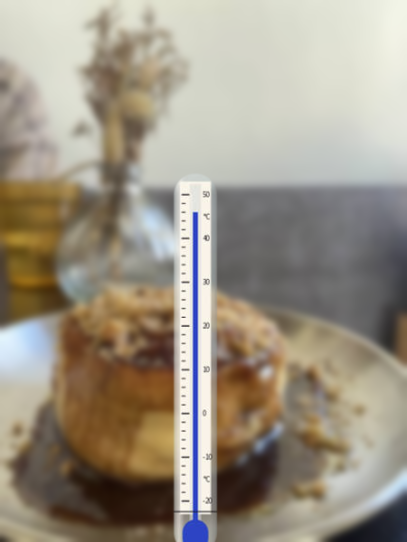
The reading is 46 °C
